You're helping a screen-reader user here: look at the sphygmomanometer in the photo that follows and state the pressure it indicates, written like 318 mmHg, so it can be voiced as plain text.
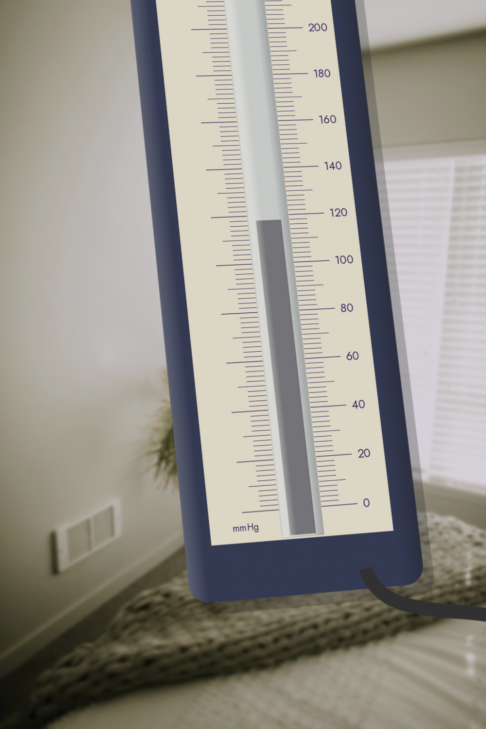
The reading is 118 mmHg
